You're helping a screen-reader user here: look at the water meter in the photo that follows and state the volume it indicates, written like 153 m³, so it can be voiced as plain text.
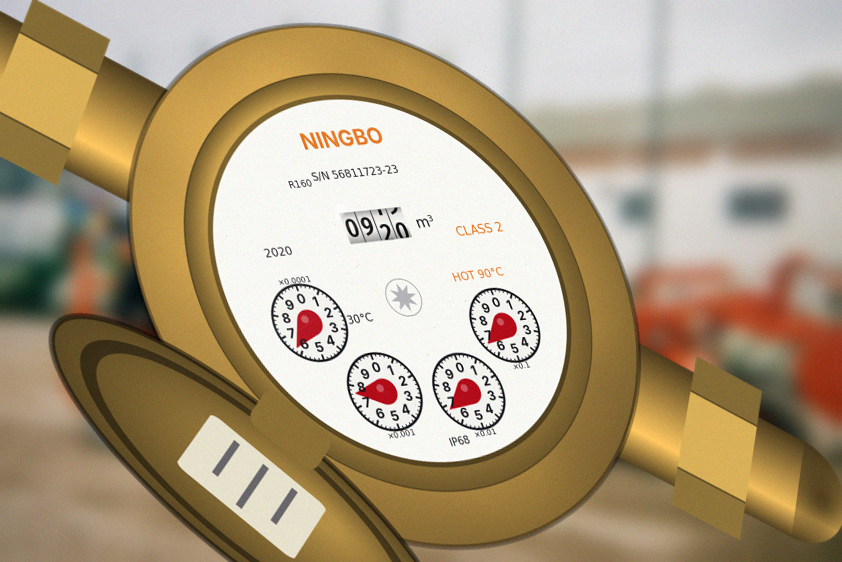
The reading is 919.6676 m³
